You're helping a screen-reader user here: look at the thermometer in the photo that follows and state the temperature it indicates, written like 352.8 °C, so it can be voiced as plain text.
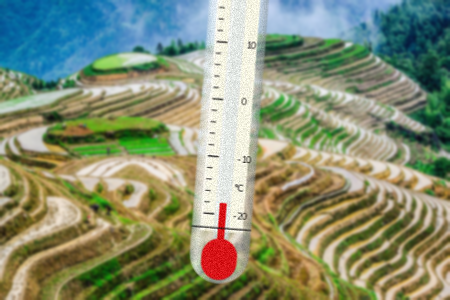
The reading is -18 °C
